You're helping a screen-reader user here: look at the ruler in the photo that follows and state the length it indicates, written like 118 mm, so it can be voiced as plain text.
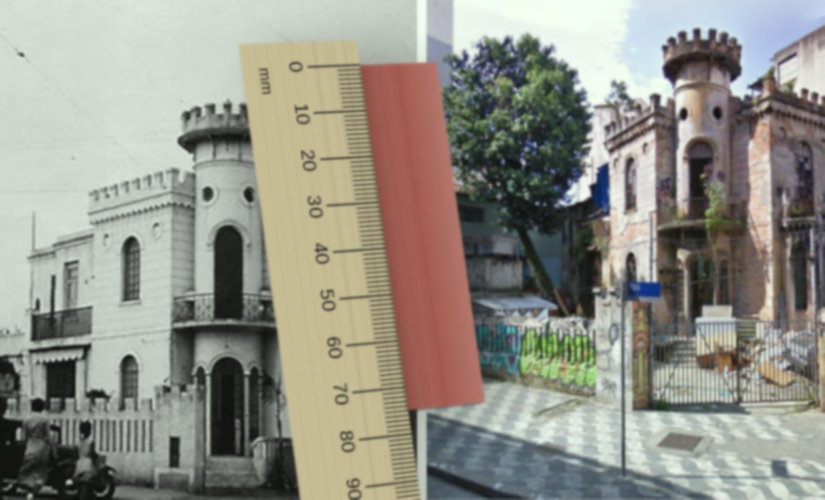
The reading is 75 mm
